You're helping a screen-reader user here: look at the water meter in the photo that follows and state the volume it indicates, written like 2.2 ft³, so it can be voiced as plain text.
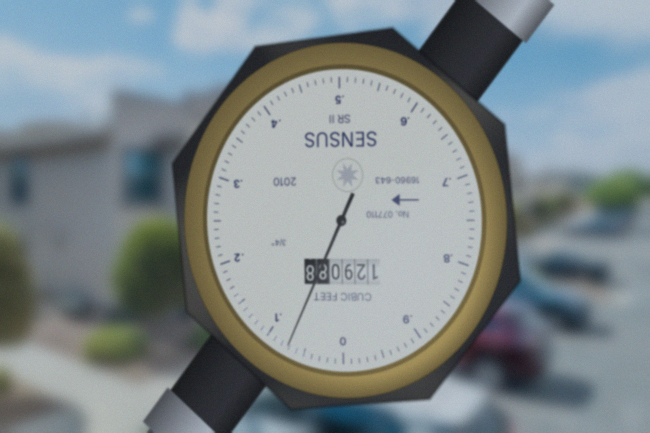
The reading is 129088.07 ft³
